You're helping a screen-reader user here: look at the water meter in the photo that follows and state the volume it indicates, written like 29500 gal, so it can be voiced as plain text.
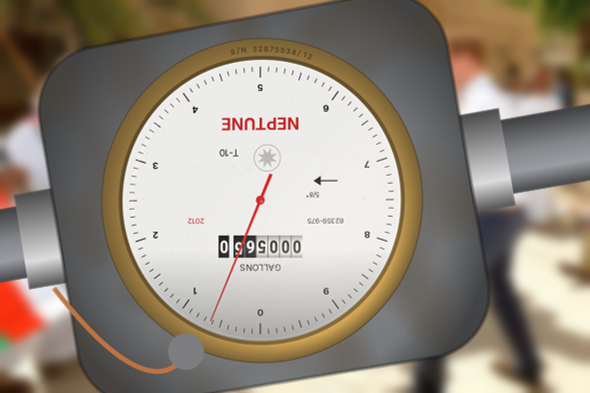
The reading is 5650.6 gal
